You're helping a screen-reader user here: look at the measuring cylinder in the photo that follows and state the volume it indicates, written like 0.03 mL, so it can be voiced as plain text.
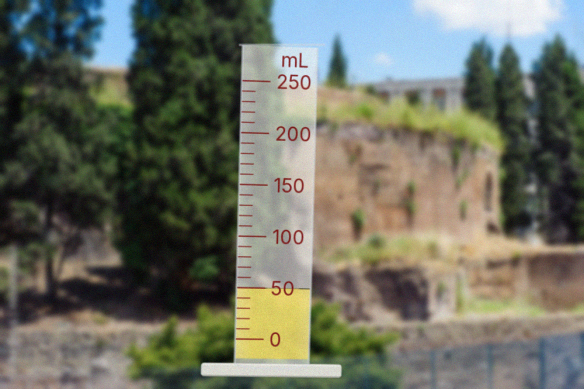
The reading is 50 mL
